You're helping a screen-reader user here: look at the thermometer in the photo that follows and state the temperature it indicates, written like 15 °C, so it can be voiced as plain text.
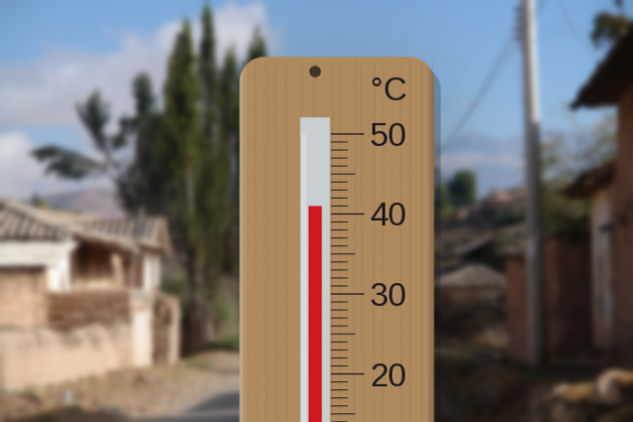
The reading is 41 °C
